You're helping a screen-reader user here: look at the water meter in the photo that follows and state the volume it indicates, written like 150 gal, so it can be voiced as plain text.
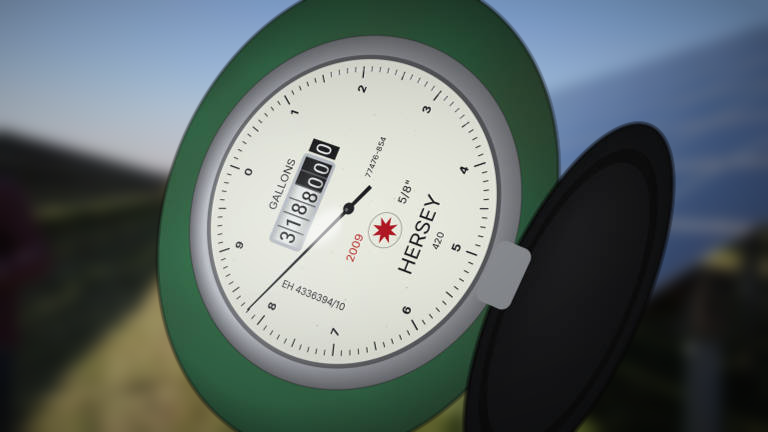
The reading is 3187998.2 gal
